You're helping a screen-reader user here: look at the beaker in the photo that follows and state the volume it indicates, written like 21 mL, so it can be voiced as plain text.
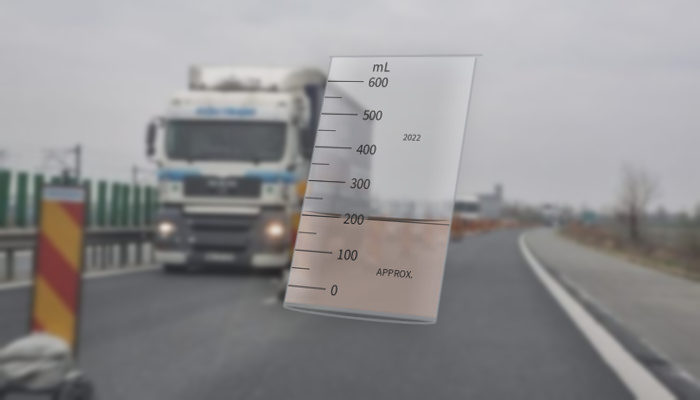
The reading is 200 mL
